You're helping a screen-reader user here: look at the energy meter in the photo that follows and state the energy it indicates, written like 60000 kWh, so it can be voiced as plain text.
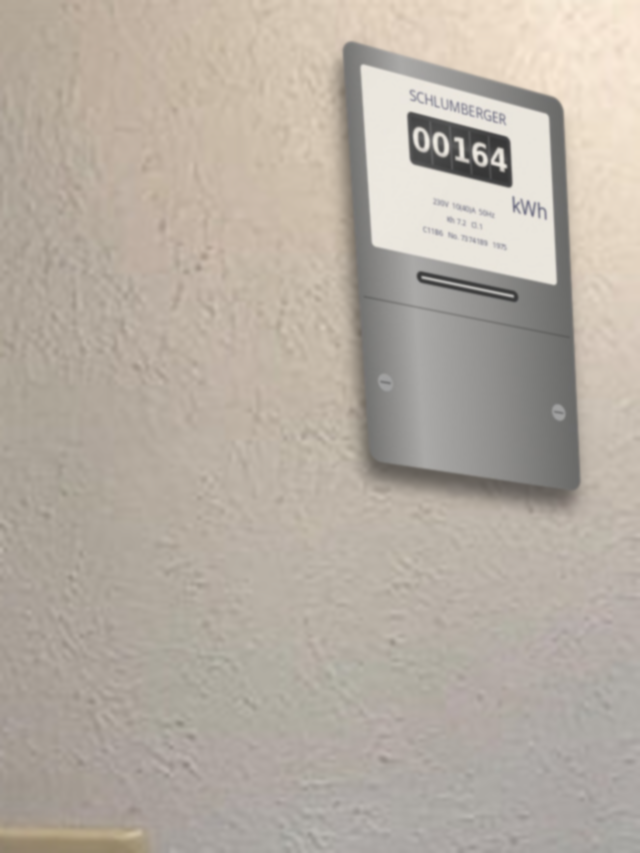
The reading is 164 kWh
